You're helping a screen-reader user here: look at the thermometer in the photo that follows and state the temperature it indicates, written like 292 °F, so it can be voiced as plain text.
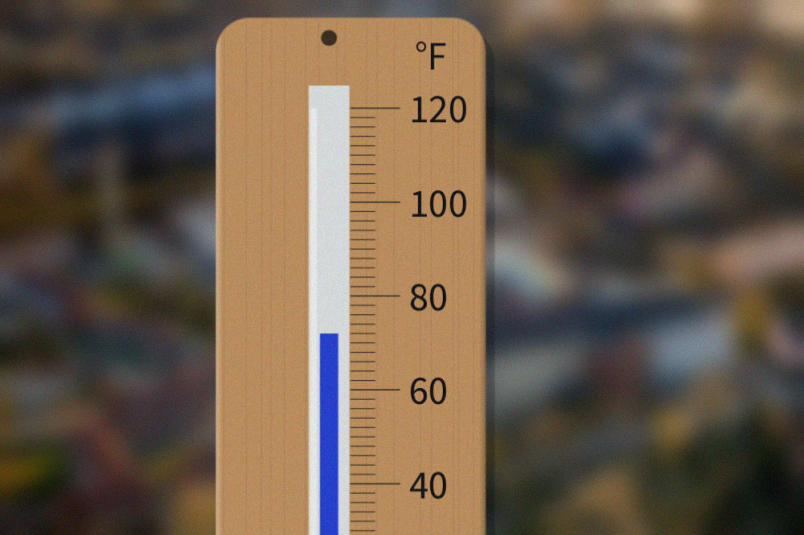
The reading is 72 °F
